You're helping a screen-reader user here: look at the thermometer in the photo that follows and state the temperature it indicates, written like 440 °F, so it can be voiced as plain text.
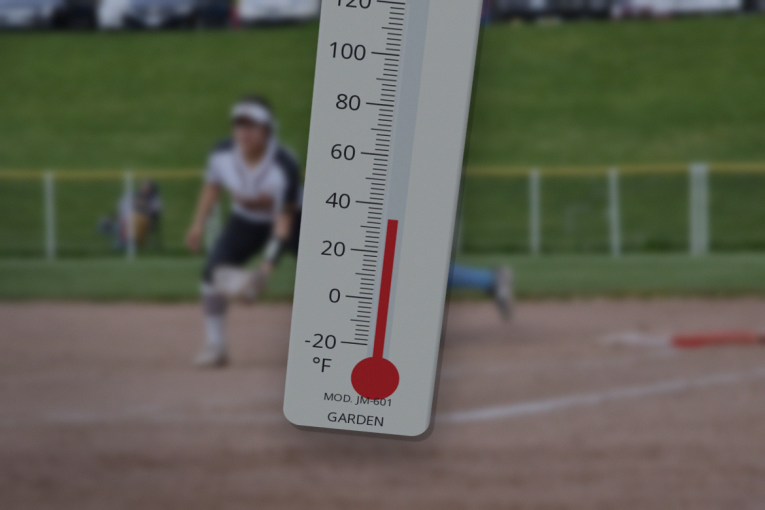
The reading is 34 °F
